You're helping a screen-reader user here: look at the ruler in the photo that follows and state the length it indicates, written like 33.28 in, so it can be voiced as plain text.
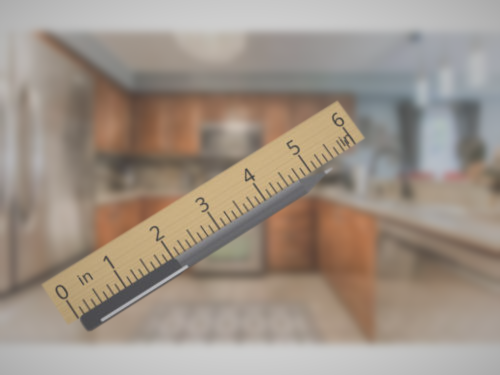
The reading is 5.375 in
